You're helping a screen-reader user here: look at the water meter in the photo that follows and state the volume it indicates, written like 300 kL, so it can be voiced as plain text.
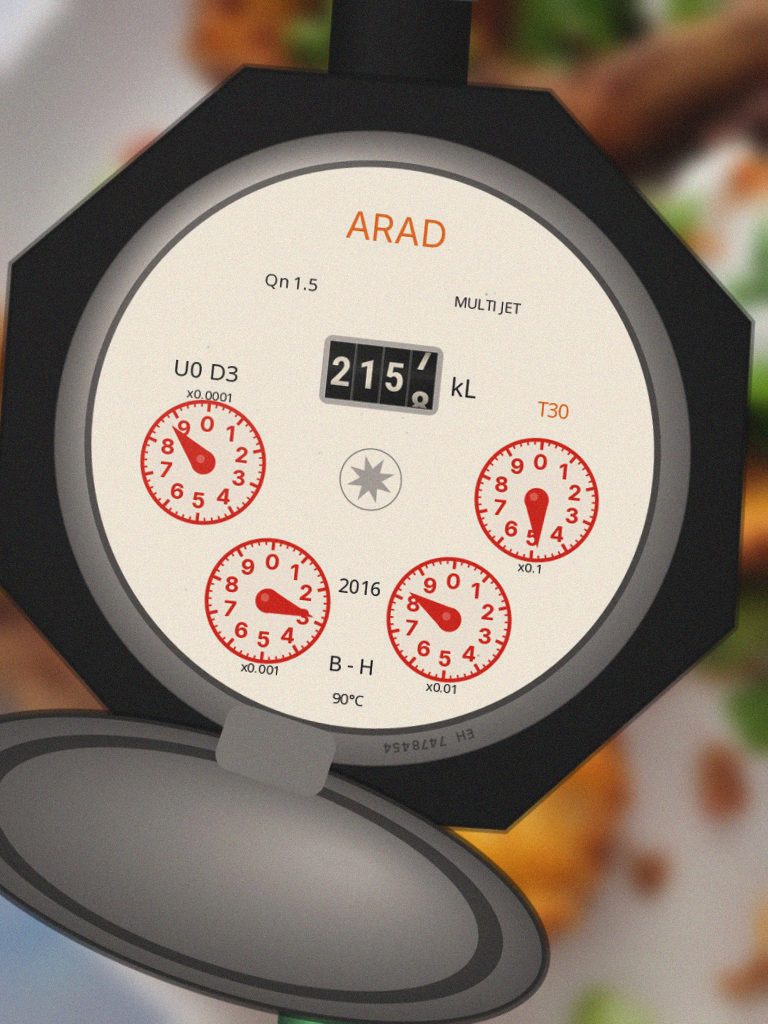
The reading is 2157.4828 kL
